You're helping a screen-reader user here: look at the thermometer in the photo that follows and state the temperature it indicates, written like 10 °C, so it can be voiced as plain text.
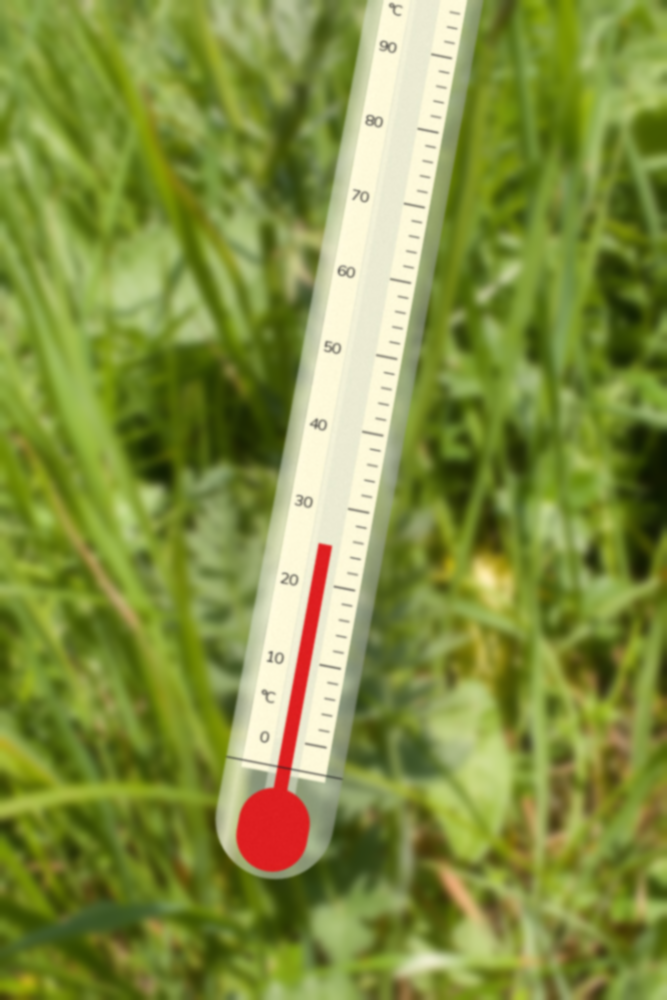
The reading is 25 °C
